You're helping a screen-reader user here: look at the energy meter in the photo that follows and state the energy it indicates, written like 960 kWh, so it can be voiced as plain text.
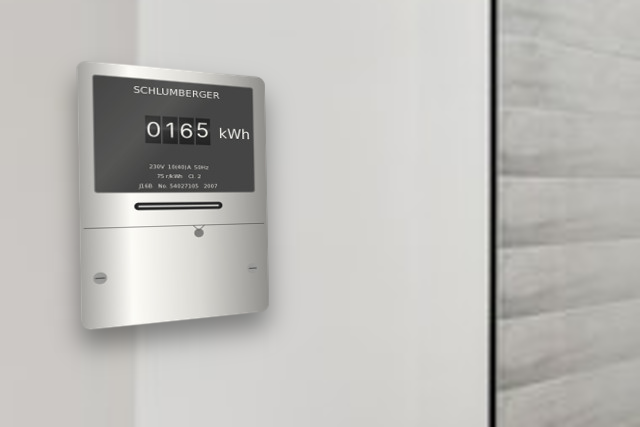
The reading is 165 kWh
